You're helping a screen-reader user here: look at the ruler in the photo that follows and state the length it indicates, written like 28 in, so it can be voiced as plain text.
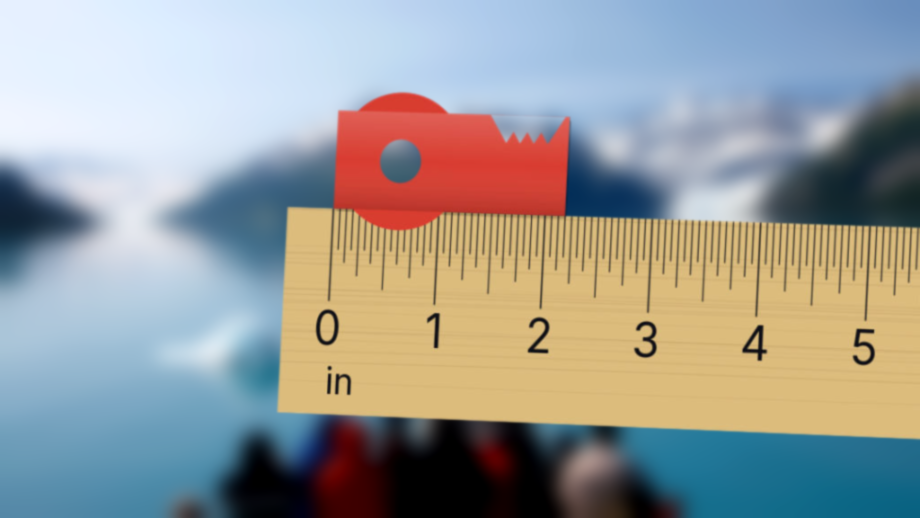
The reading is 2.1875 in
